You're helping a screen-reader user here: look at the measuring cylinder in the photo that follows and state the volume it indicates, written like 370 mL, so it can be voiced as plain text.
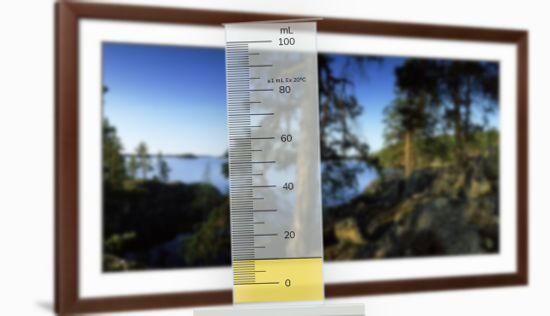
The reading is 10 mL
